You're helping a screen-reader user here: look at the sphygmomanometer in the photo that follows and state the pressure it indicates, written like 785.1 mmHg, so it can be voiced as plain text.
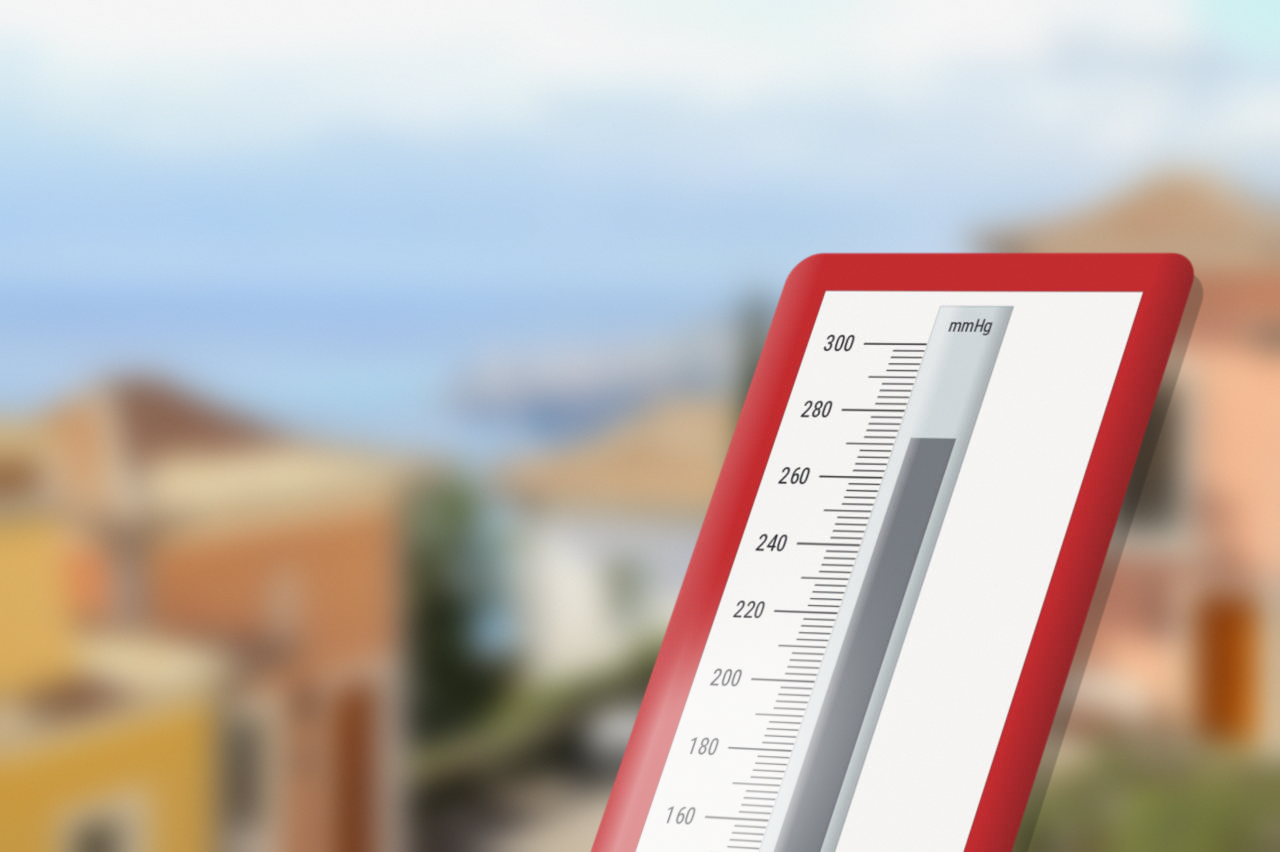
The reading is 272 mmHg
